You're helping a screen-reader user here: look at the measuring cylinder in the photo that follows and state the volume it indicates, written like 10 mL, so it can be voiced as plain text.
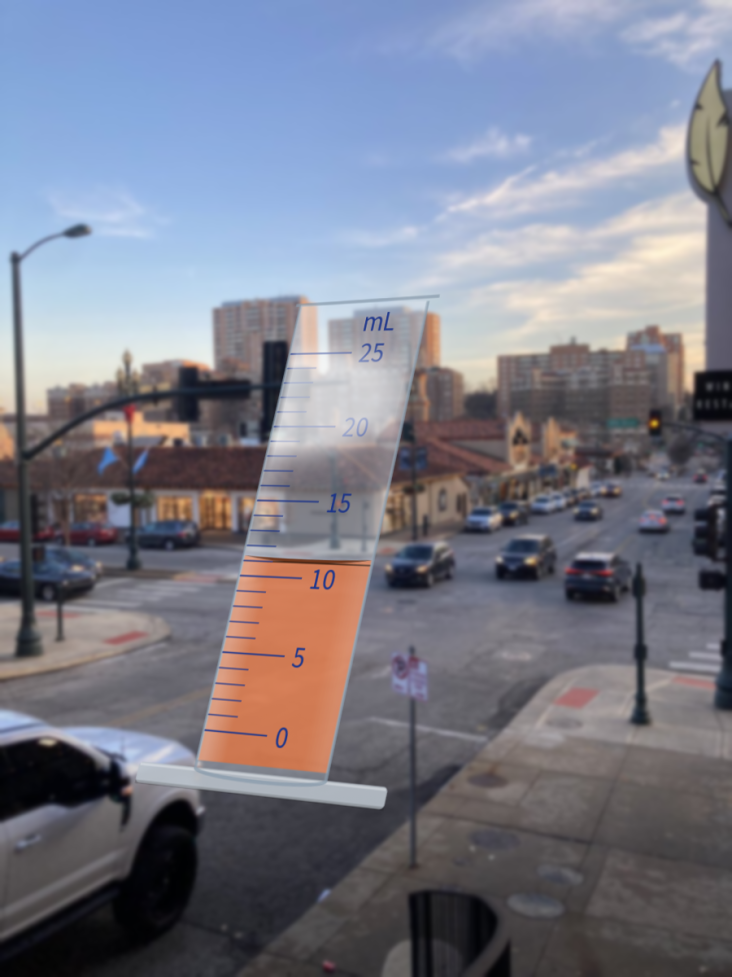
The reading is 11 mL
